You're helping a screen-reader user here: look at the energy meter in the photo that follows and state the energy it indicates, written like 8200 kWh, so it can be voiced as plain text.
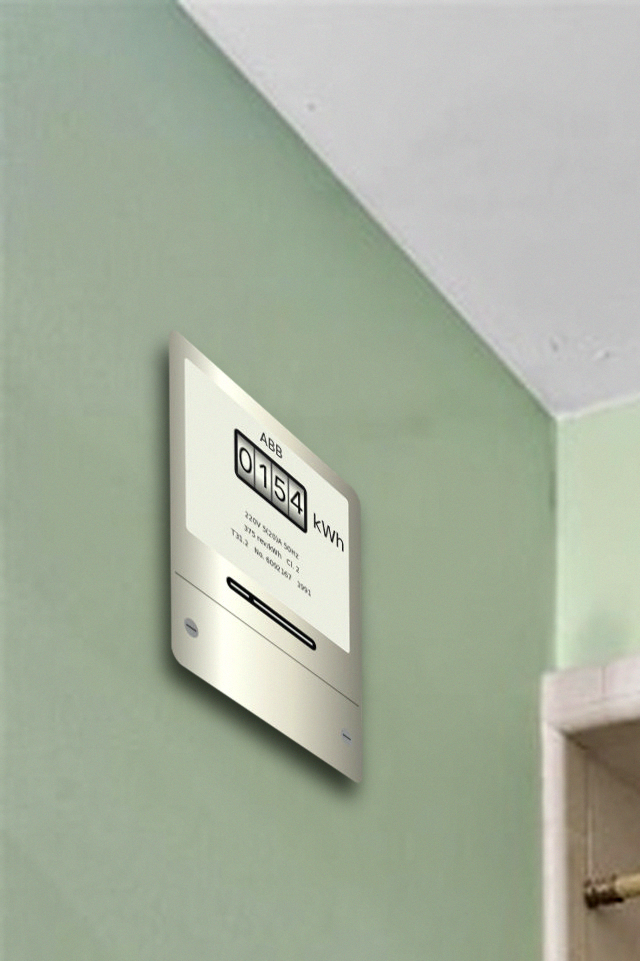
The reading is 154 kWh
